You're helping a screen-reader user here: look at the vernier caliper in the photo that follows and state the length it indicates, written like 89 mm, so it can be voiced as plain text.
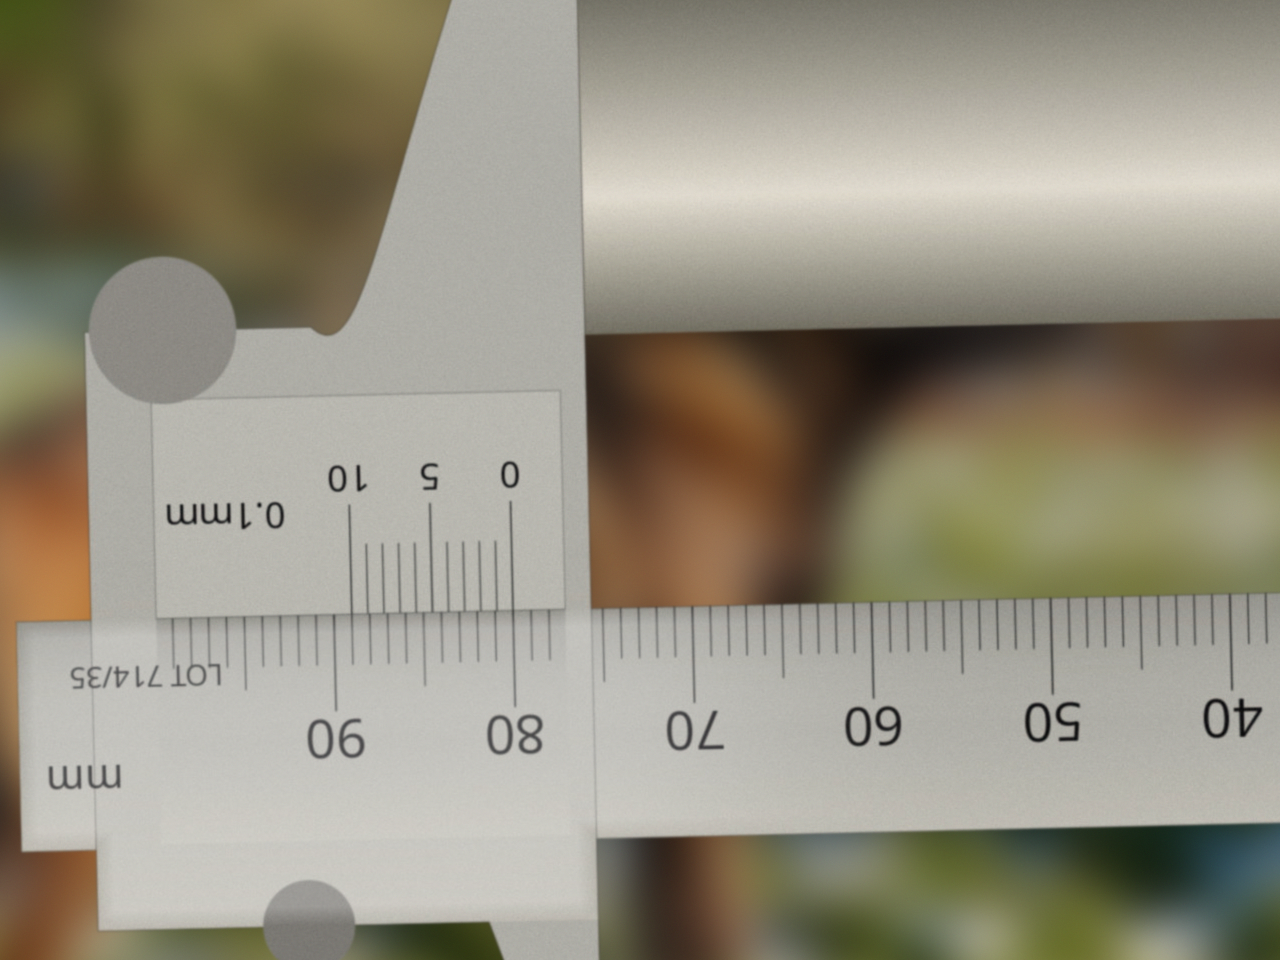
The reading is 80.0 mm
